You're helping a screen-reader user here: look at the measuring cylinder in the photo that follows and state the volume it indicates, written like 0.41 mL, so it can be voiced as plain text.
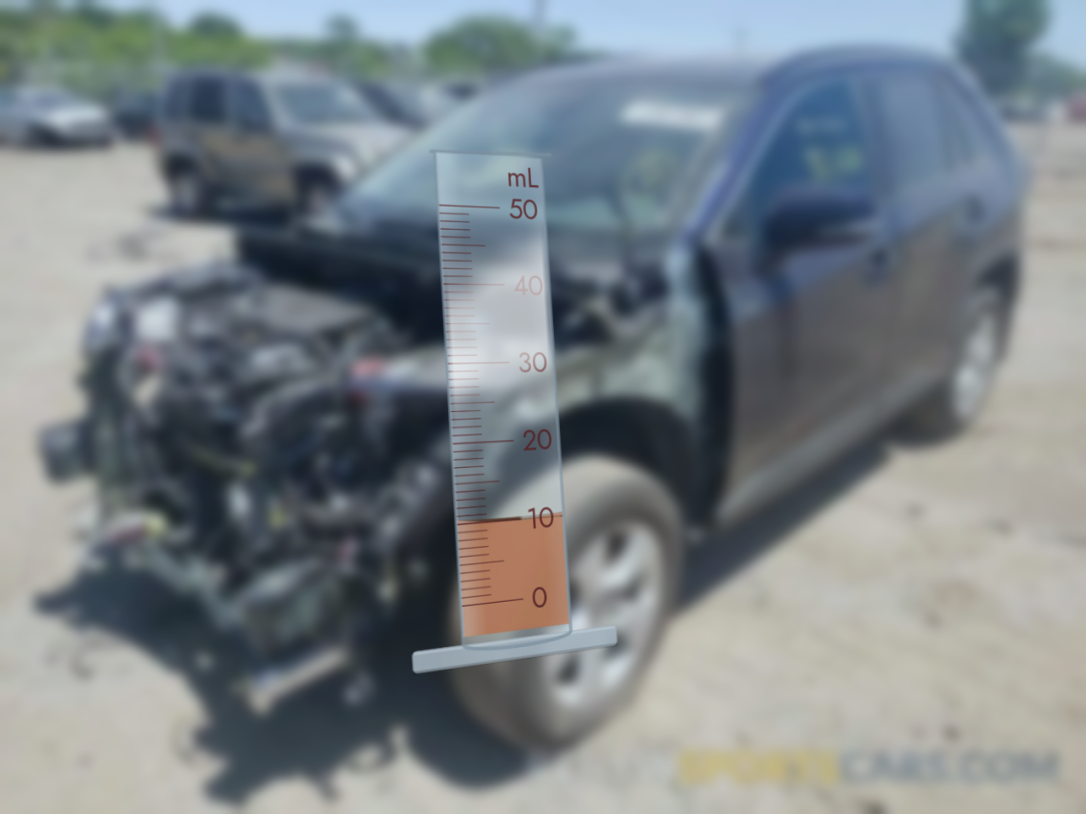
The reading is 10 mL
